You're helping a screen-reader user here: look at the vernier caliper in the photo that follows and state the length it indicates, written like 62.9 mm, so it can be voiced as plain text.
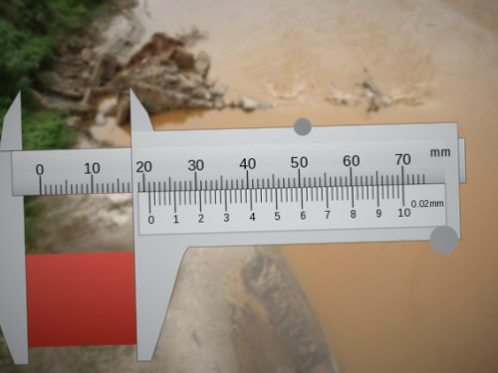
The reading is 21.0 mm
